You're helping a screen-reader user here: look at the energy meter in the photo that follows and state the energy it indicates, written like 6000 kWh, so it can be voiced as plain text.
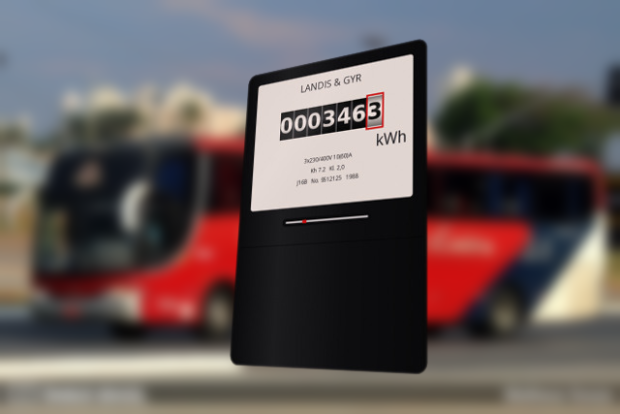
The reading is 346.3 kWh
